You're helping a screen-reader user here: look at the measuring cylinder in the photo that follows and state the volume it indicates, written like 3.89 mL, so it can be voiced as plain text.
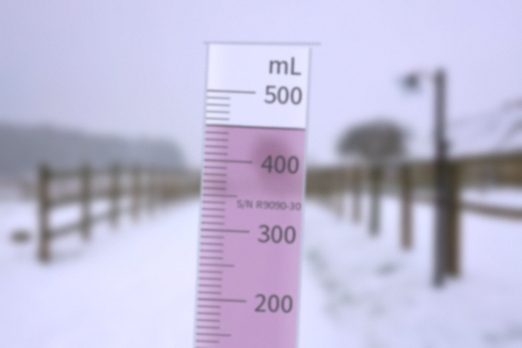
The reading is 450 mL
